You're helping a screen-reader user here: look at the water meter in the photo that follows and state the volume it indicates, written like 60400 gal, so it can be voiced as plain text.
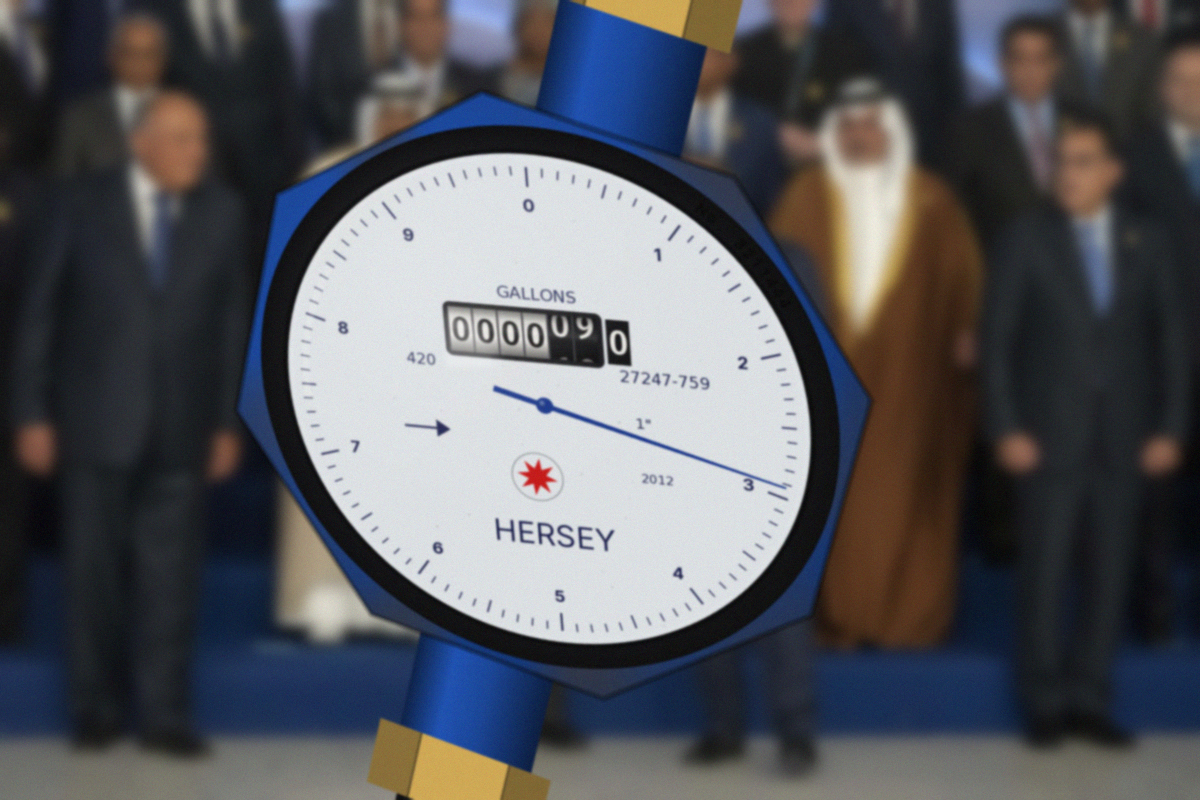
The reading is 92.9 gal
